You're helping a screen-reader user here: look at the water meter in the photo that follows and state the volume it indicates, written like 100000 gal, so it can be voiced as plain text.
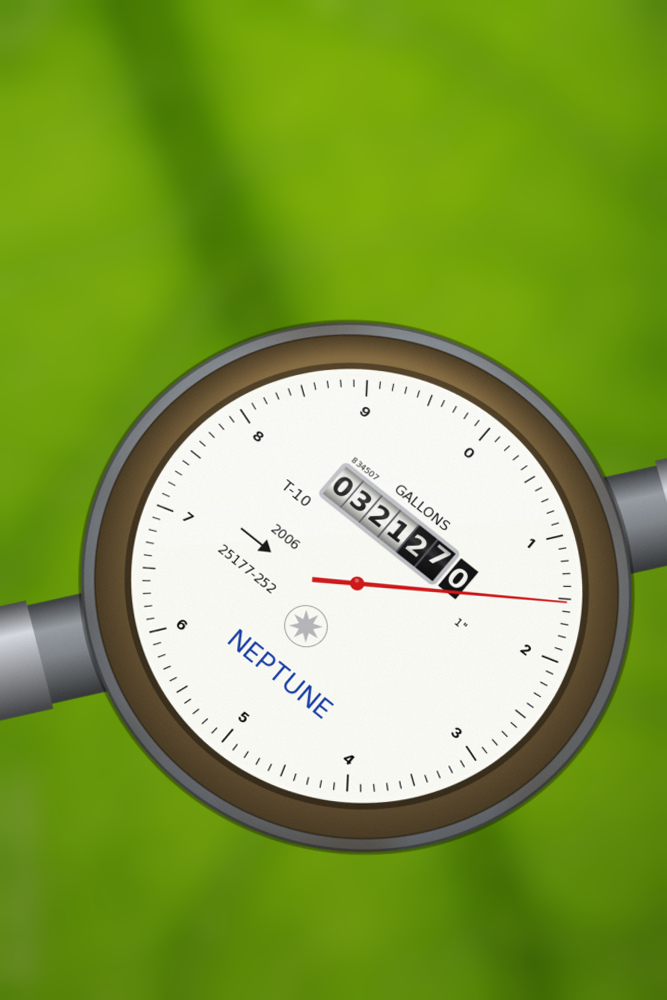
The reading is 321271.5 gal
